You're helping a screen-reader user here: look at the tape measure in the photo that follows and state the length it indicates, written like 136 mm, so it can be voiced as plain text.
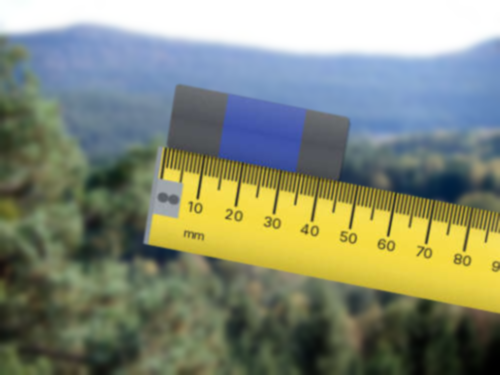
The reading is 45 mm
